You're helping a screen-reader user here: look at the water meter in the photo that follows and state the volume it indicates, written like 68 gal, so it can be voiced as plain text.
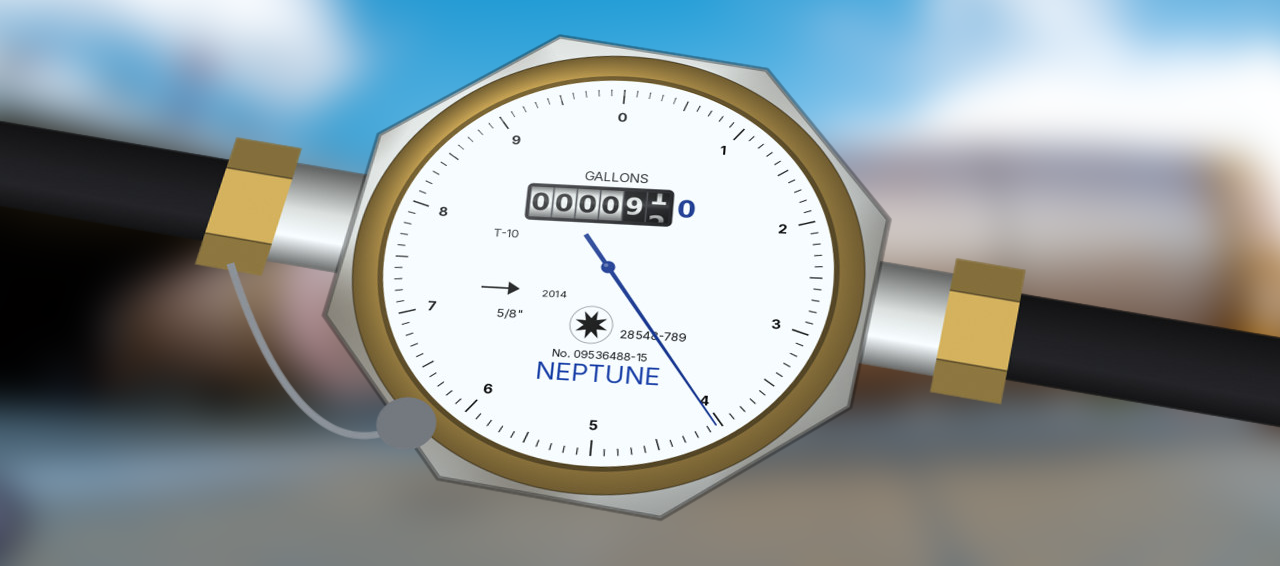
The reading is 914.0 gal
